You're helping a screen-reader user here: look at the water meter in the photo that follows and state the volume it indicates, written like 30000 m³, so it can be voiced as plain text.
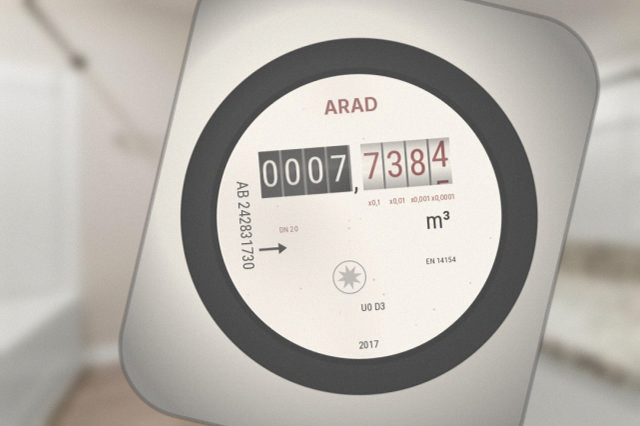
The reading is 7.7384 m³
